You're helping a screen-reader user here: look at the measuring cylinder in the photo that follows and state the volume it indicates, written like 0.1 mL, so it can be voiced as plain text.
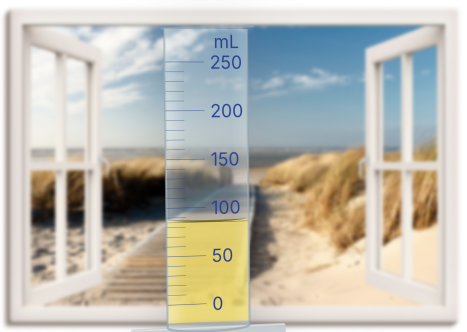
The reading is 85 mL
